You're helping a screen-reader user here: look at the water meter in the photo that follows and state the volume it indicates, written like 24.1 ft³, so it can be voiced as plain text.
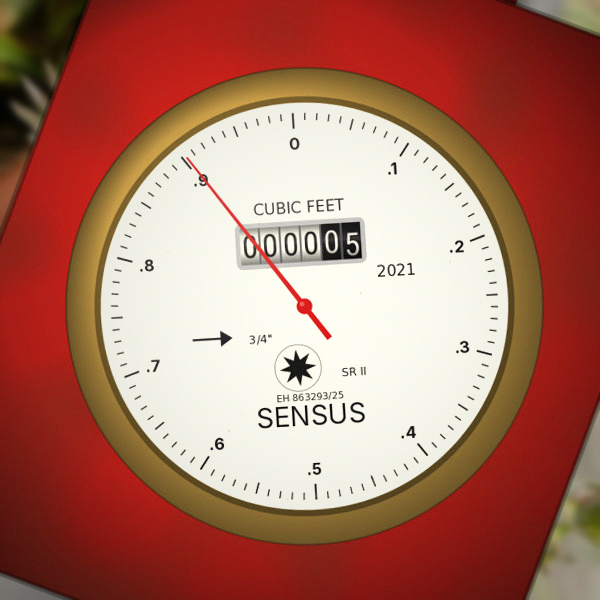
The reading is 4.90 ft³
